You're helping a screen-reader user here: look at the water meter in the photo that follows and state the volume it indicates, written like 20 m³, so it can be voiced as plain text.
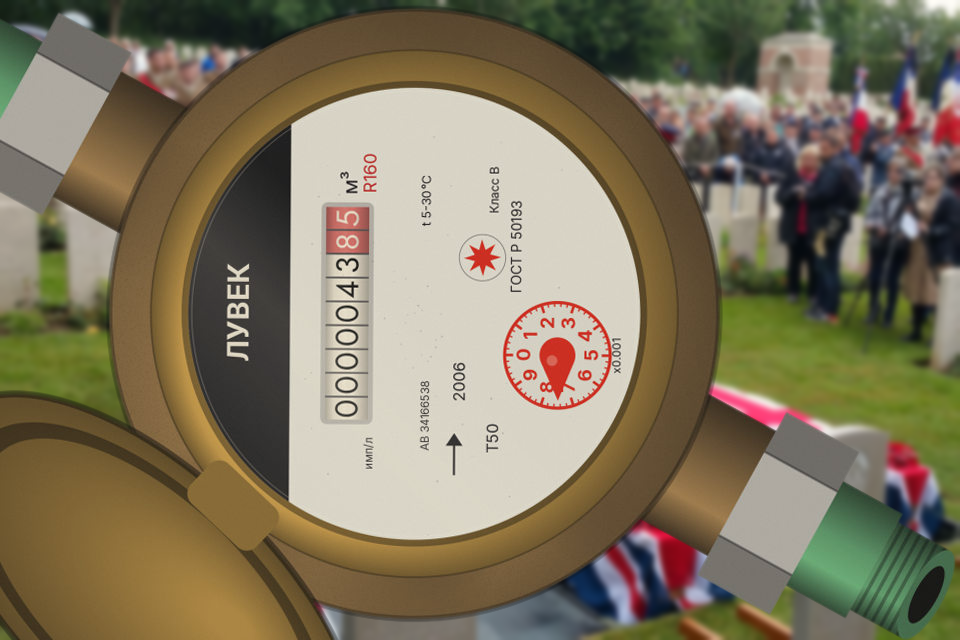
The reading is 43.857 m³
